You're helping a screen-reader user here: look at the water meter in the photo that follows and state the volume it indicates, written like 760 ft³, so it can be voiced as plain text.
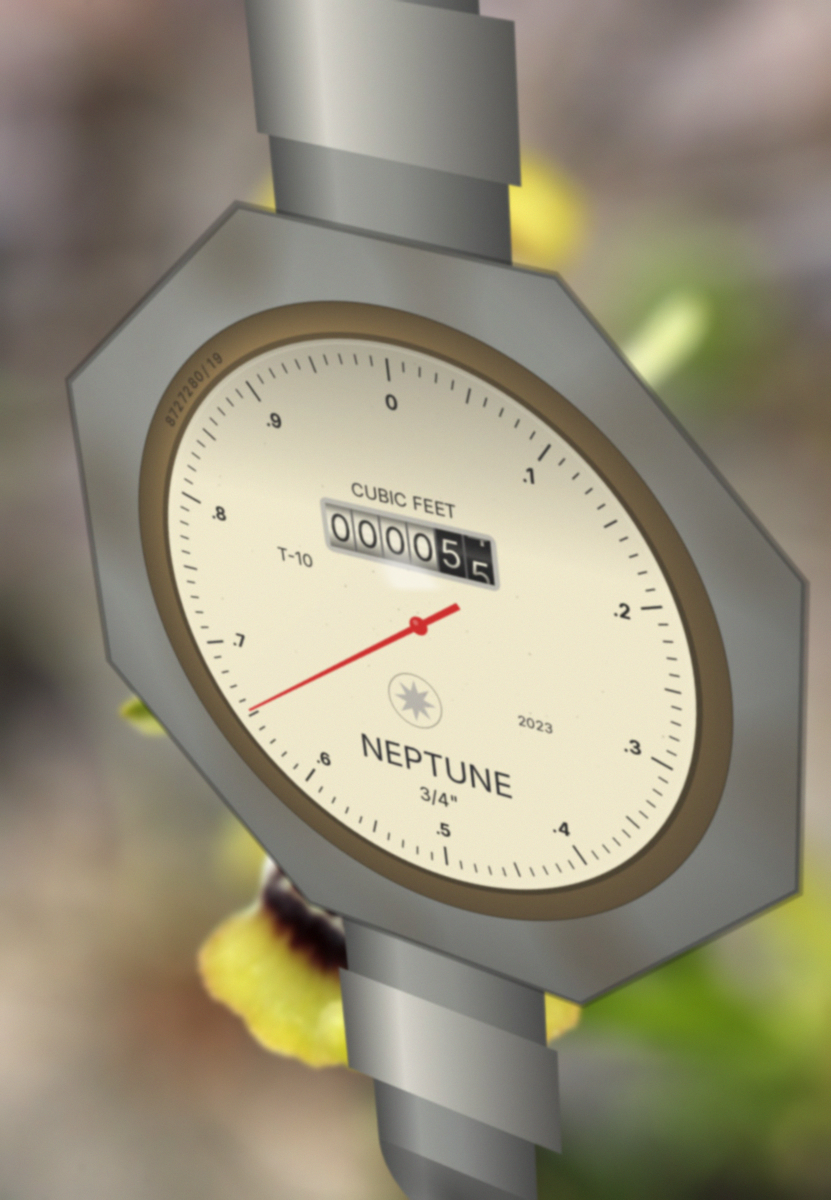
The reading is 54.65 ft³
